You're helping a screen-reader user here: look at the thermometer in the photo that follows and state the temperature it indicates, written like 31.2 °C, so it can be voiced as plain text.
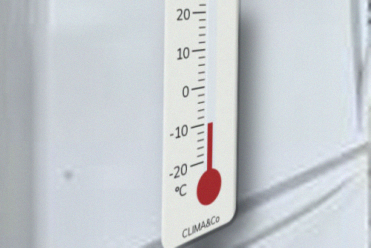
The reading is -10 °C
